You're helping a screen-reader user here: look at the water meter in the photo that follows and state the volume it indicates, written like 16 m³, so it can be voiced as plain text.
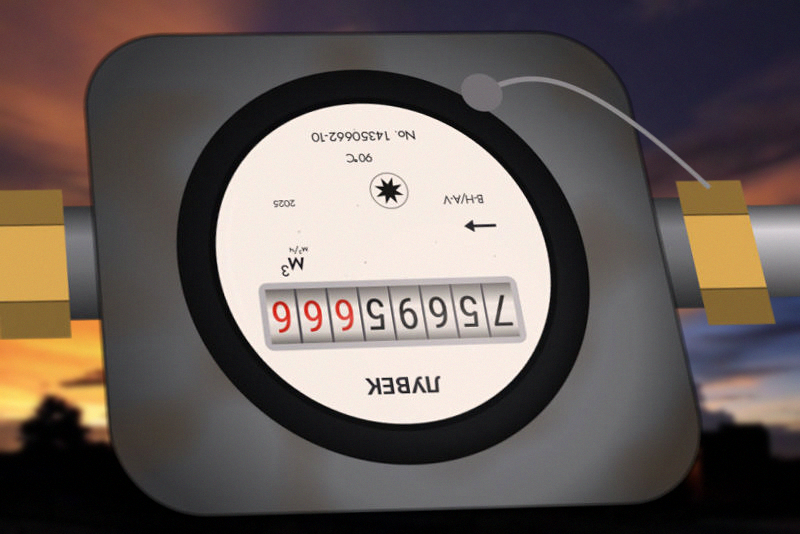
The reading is 75695.666 m³
